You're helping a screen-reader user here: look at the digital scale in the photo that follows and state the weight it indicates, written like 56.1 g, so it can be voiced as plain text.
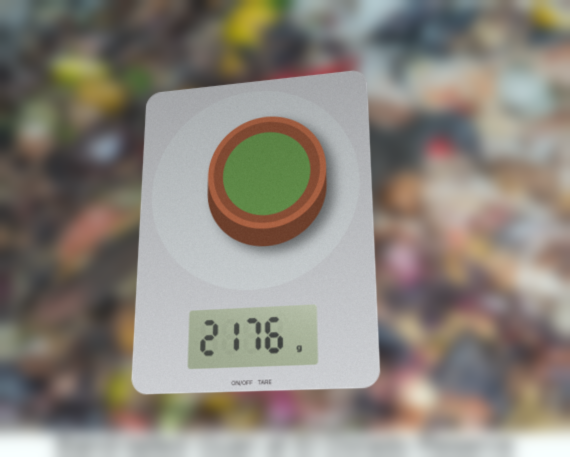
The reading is 2176 g
